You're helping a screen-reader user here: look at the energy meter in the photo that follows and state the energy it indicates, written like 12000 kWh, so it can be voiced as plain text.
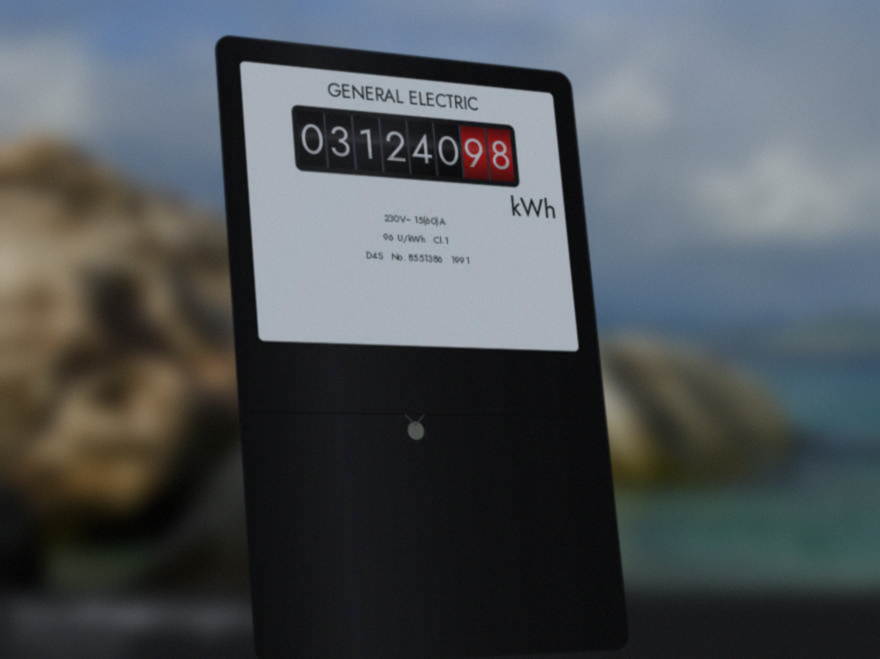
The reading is 31240.98 kWh
